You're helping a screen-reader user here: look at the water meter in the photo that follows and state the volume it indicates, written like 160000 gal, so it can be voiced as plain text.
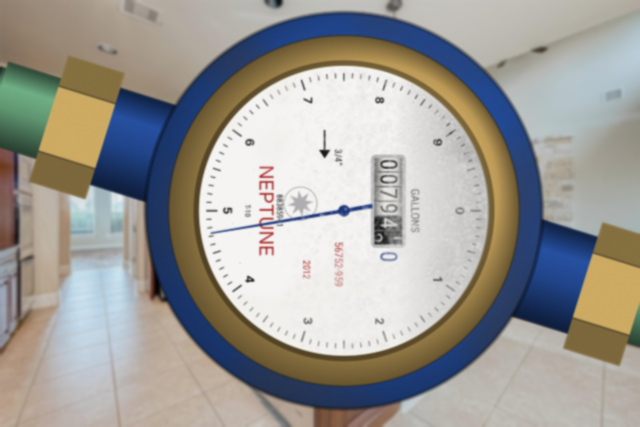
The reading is 79414.7 gal
